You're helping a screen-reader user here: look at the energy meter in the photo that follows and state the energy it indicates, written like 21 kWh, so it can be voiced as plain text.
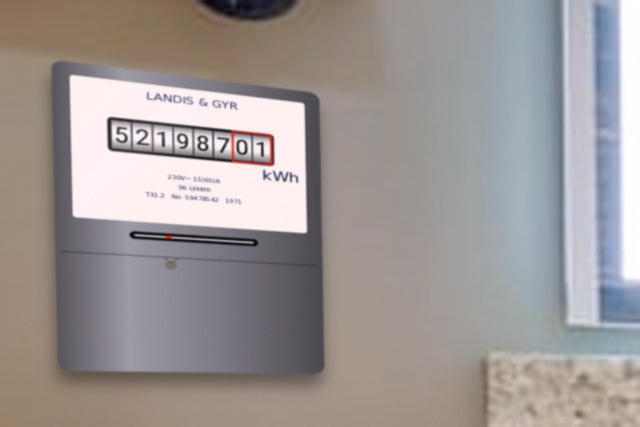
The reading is 521987.01 kWh
